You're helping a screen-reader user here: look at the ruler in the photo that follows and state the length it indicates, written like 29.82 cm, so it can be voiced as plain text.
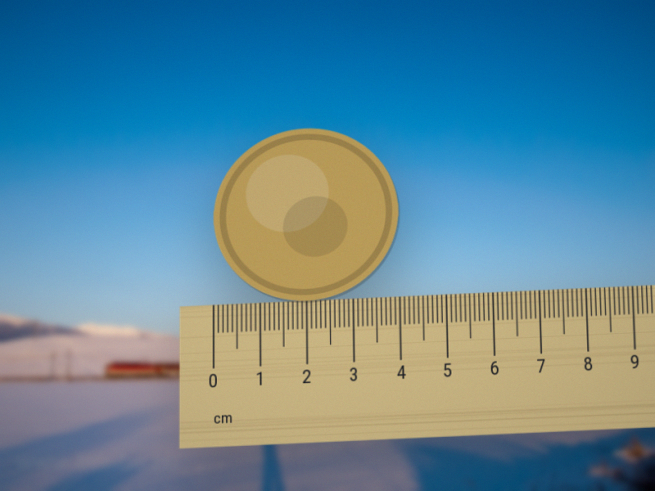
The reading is 4 cm
